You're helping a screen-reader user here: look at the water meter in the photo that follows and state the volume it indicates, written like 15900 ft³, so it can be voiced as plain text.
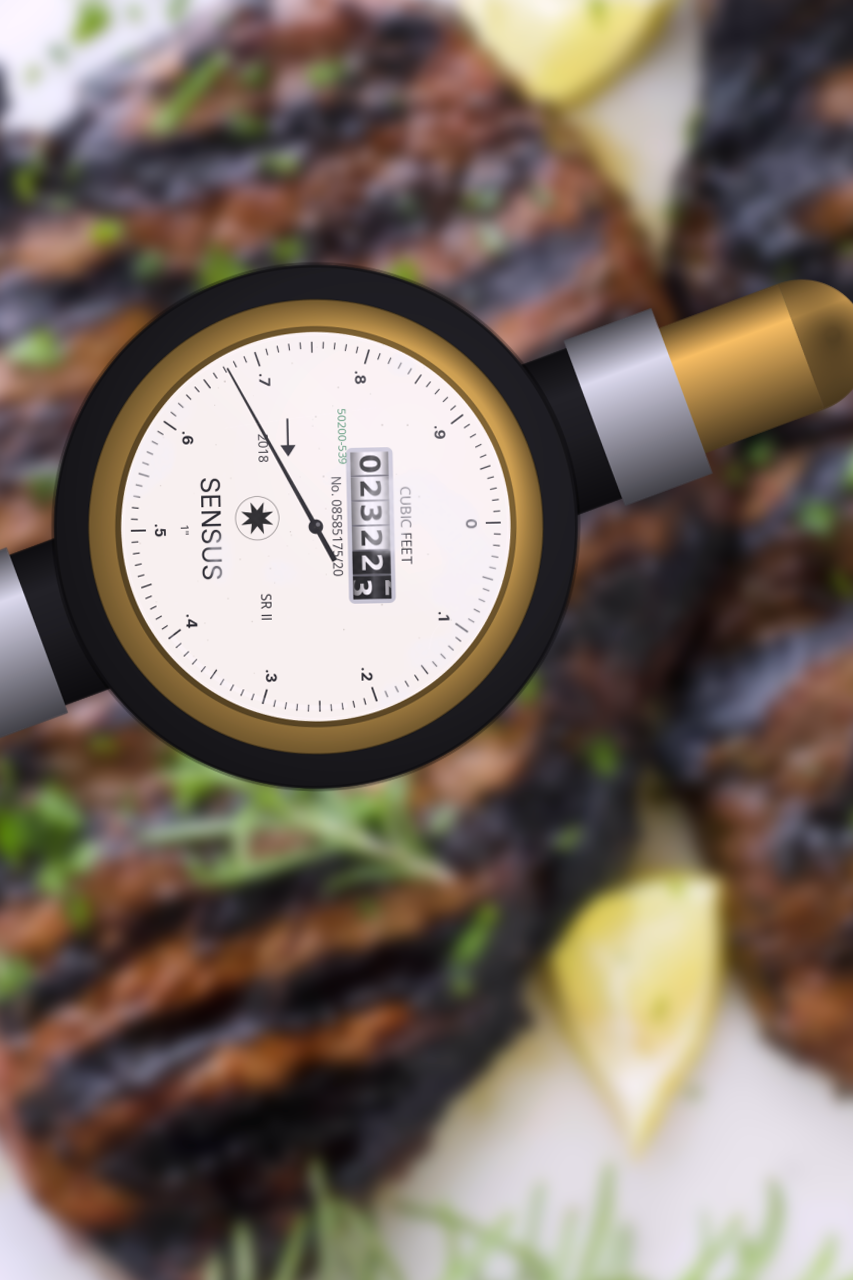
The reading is 23222.67 ft³
